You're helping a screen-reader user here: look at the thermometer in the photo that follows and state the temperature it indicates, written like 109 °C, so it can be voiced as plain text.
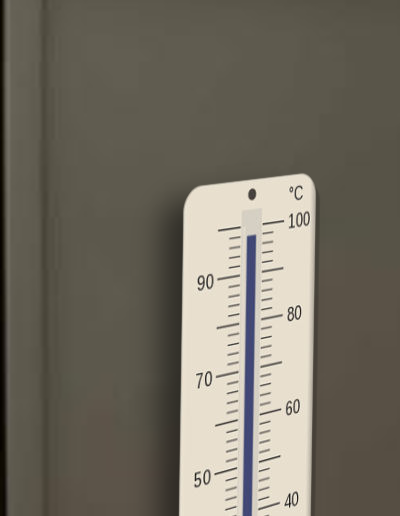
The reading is 98 °C
